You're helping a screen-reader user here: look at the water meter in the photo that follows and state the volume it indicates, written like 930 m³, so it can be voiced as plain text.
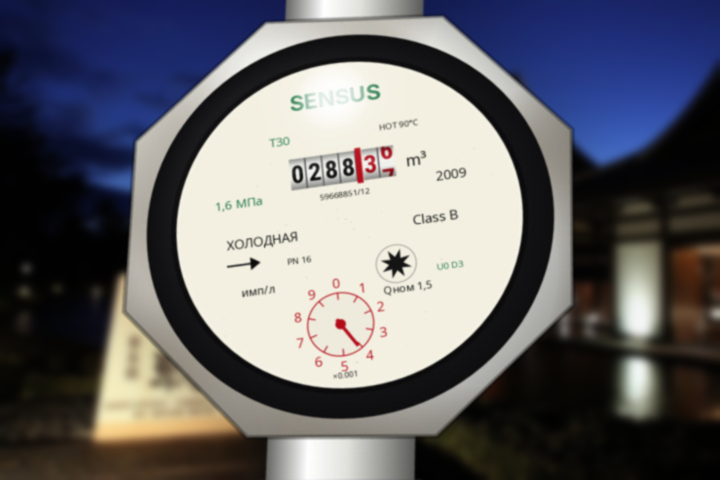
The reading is 288.364 m³
